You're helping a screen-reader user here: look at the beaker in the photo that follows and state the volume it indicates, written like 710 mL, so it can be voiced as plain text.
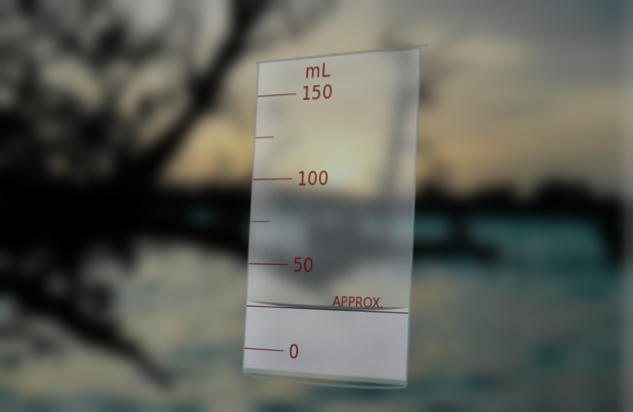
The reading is 25 mL
